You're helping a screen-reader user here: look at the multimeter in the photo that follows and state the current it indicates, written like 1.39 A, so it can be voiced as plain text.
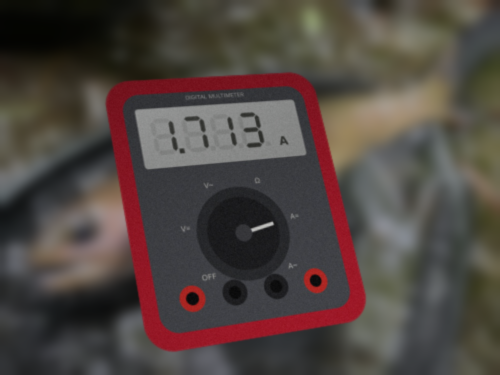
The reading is 1.713 A
